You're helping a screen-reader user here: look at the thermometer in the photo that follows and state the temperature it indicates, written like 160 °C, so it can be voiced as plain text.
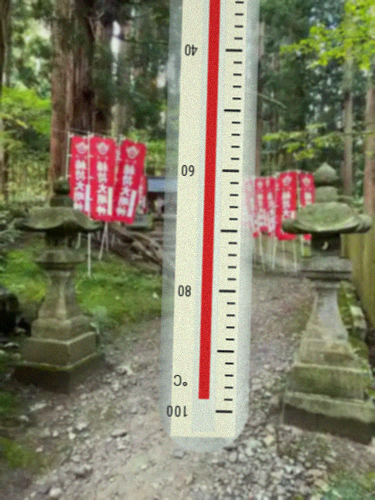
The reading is 98 °C
